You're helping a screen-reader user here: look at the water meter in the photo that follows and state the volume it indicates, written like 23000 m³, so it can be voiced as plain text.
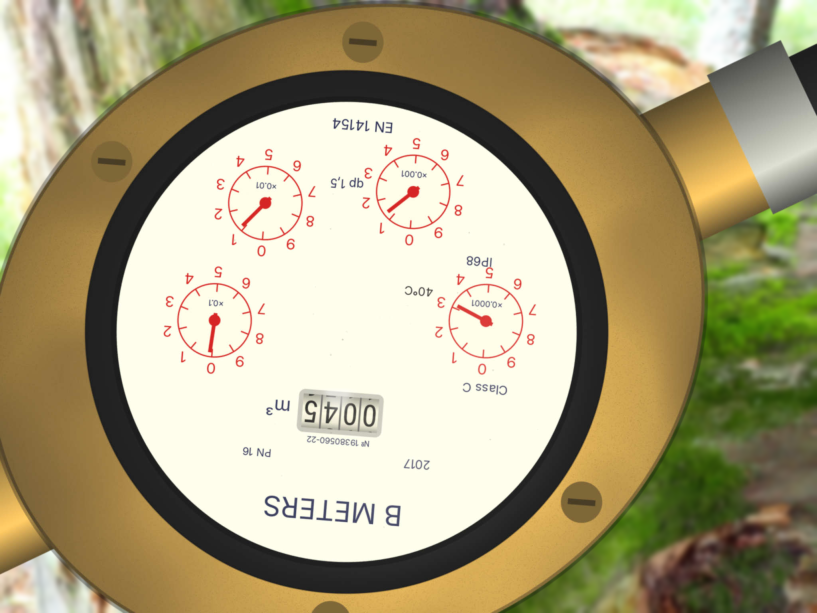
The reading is 45.0113 m³
